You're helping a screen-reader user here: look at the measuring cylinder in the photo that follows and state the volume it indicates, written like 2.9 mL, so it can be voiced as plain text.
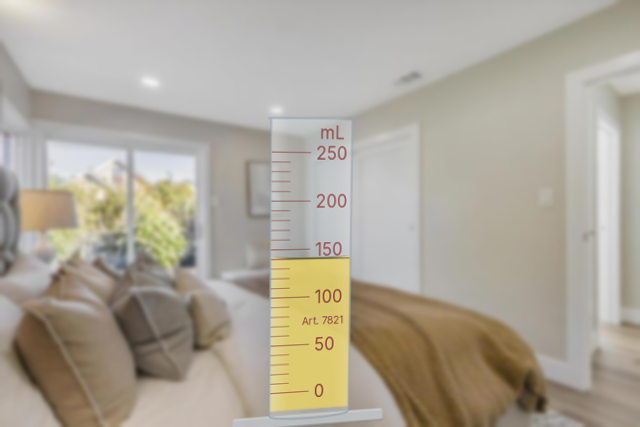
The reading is 140 mL
